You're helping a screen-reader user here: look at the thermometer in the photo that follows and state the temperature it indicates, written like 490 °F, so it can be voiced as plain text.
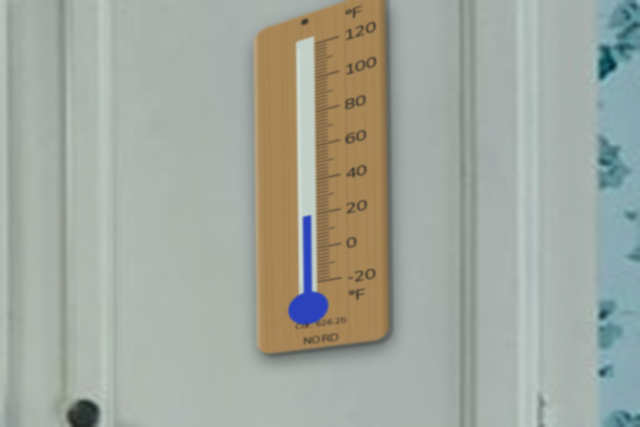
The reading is 20 °F
